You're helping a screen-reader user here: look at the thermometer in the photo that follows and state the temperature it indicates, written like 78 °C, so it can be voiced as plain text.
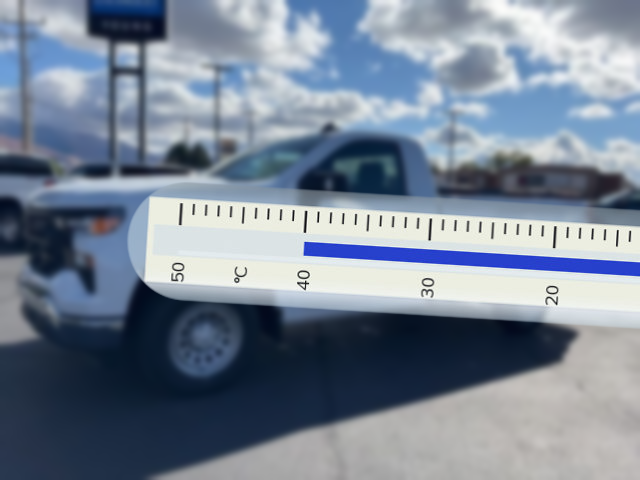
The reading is 40 °C
